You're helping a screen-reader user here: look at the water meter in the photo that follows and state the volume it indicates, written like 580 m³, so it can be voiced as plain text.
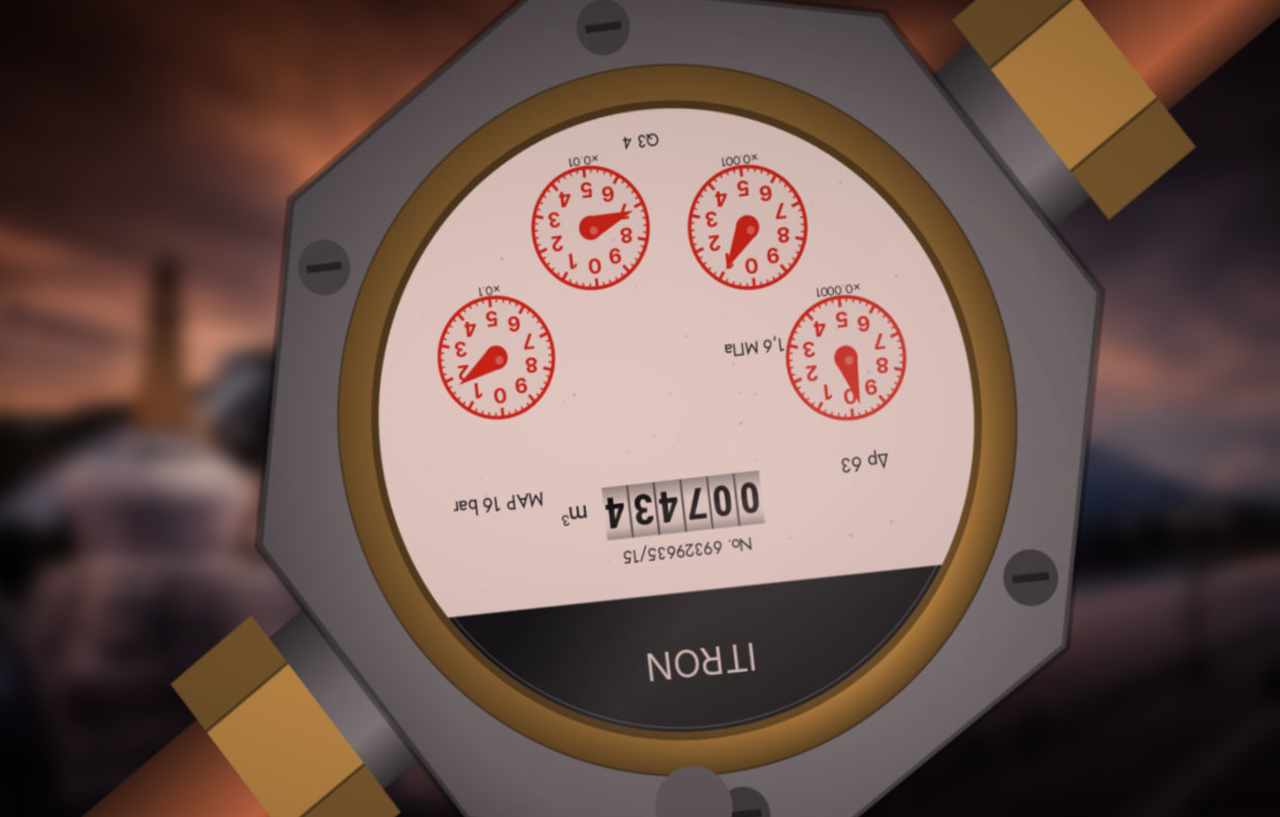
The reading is 7434.1709 m³
